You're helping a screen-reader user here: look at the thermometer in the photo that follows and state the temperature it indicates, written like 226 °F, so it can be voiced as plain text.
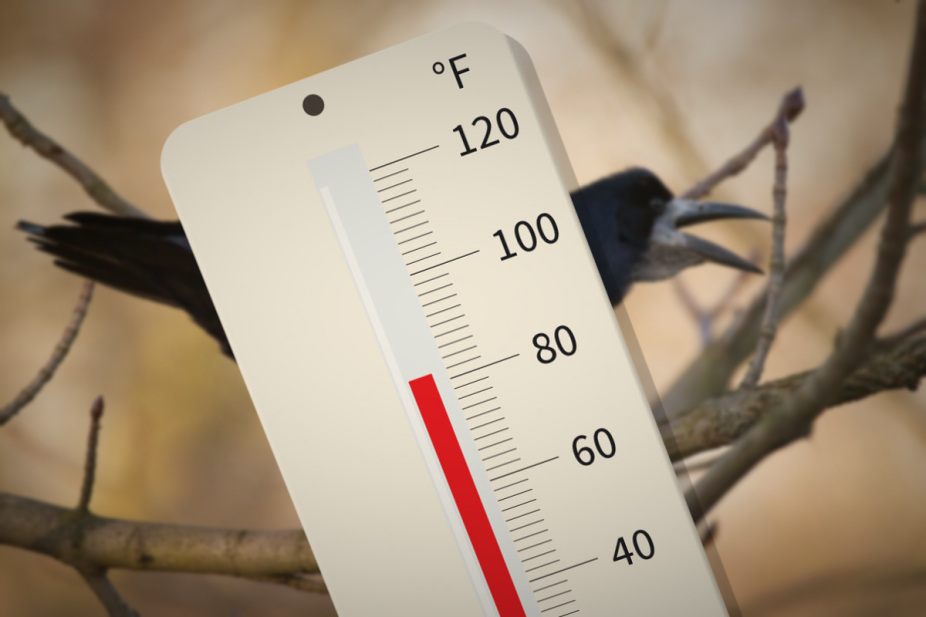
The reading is 82 °F
